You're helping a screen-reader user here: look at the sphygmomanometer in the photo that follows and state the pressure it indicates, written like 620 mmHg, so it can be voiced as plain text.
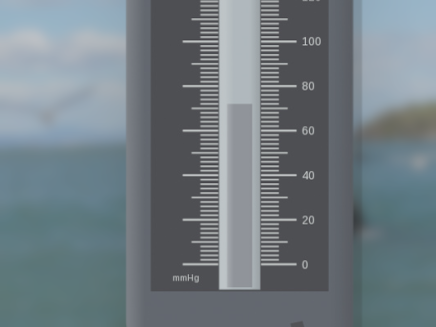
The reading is 72 mmHg
